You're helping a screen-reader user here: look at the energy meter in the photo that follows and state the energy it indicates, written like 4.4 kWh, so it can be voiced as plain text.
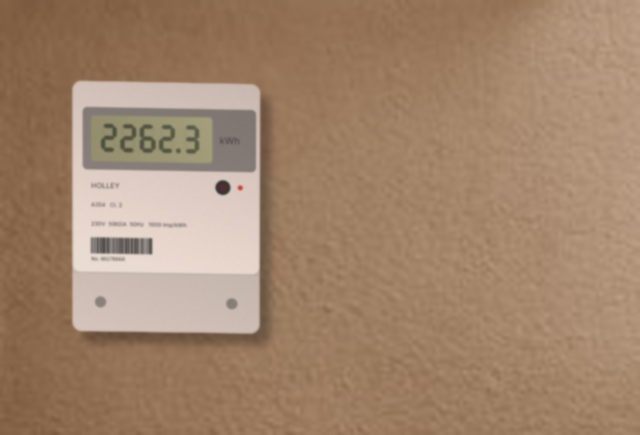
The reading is 2262.3 kWh
